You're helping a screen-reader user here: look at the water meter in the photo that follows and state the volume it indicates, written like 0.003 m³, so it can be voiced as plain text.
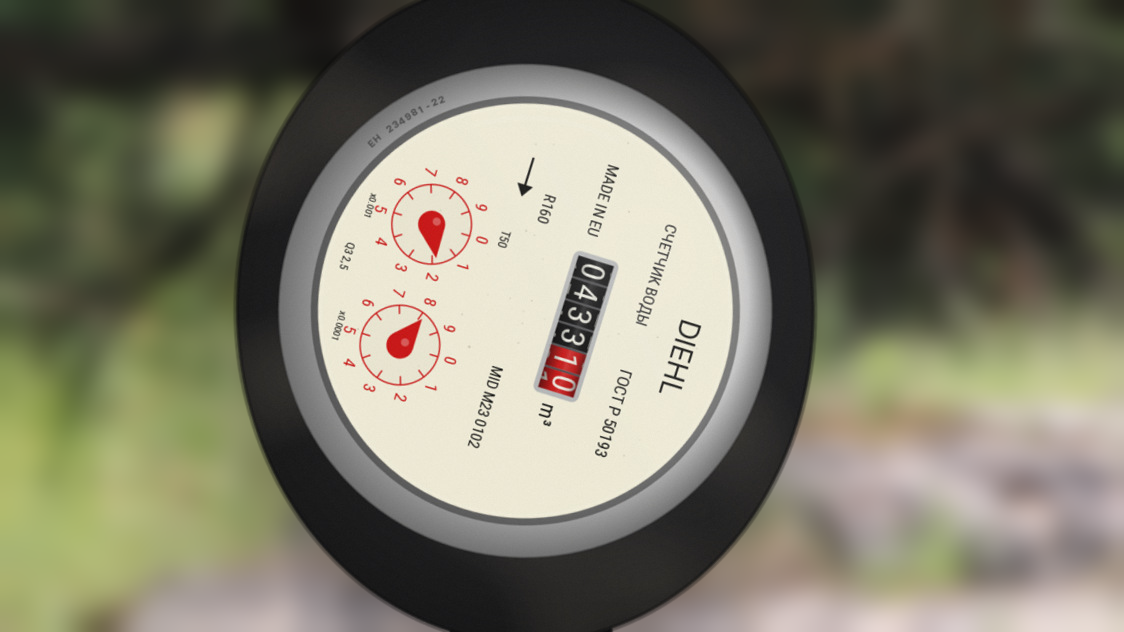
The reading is 433.1018 m³
